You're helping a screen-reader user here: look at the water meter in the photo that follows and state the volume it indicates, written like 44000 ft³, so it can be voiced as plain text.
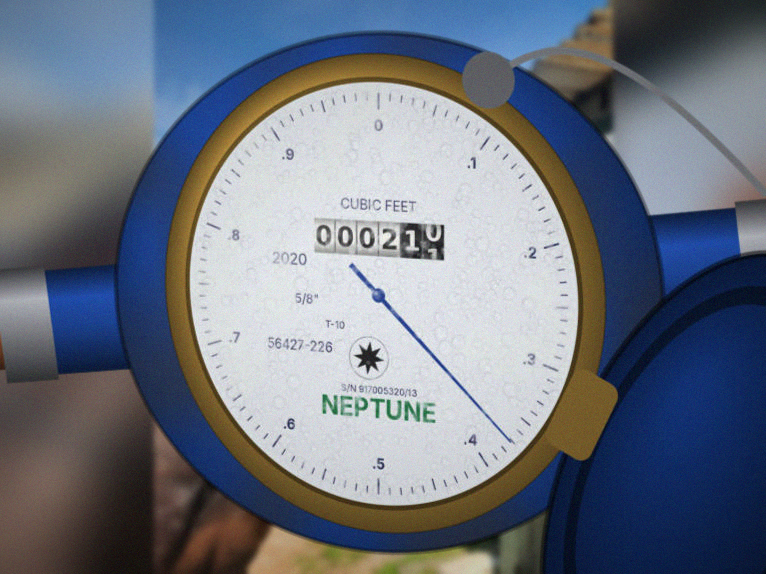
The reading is 210.37 ft³
